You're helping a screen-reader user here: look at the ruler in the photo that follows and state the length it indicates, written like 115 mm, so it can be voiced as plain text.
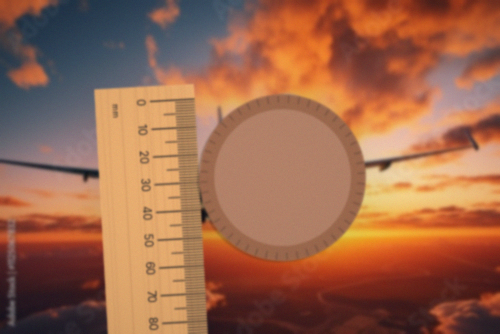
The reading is 60 mm
